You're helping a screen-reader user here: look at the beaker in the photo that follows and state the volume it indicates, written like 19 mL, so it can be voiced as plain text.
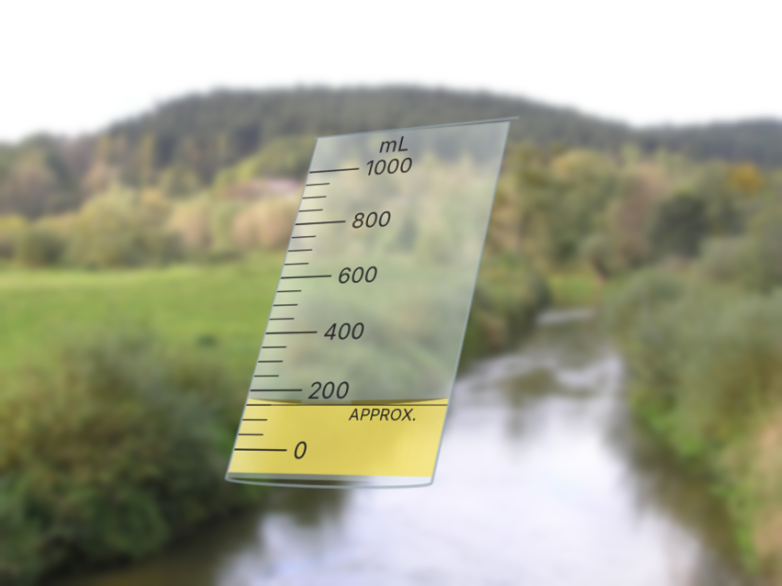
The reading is 150 mL
